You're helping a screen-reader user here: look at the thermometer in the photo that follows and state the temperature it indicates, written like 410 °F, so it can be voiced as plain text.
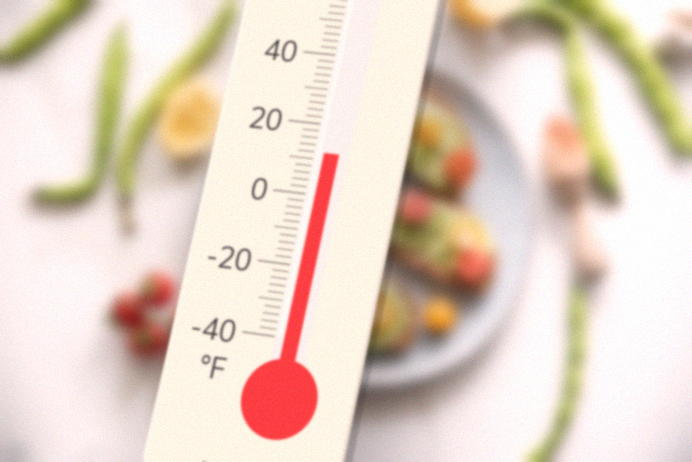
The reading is 12 °F
